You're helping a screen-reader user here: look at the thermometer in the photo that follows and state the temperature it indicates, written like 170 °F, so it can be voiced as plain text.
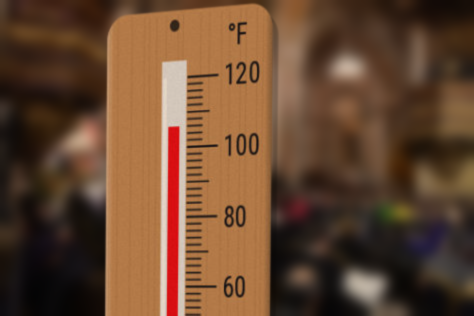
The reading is 106 °F
